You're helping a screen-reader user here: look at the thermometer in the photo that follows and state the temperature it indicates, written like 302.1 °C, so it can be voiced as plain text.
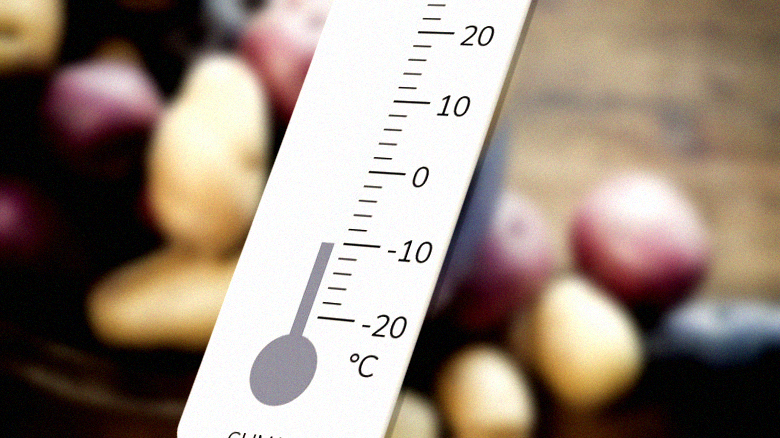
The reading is -10 °C
